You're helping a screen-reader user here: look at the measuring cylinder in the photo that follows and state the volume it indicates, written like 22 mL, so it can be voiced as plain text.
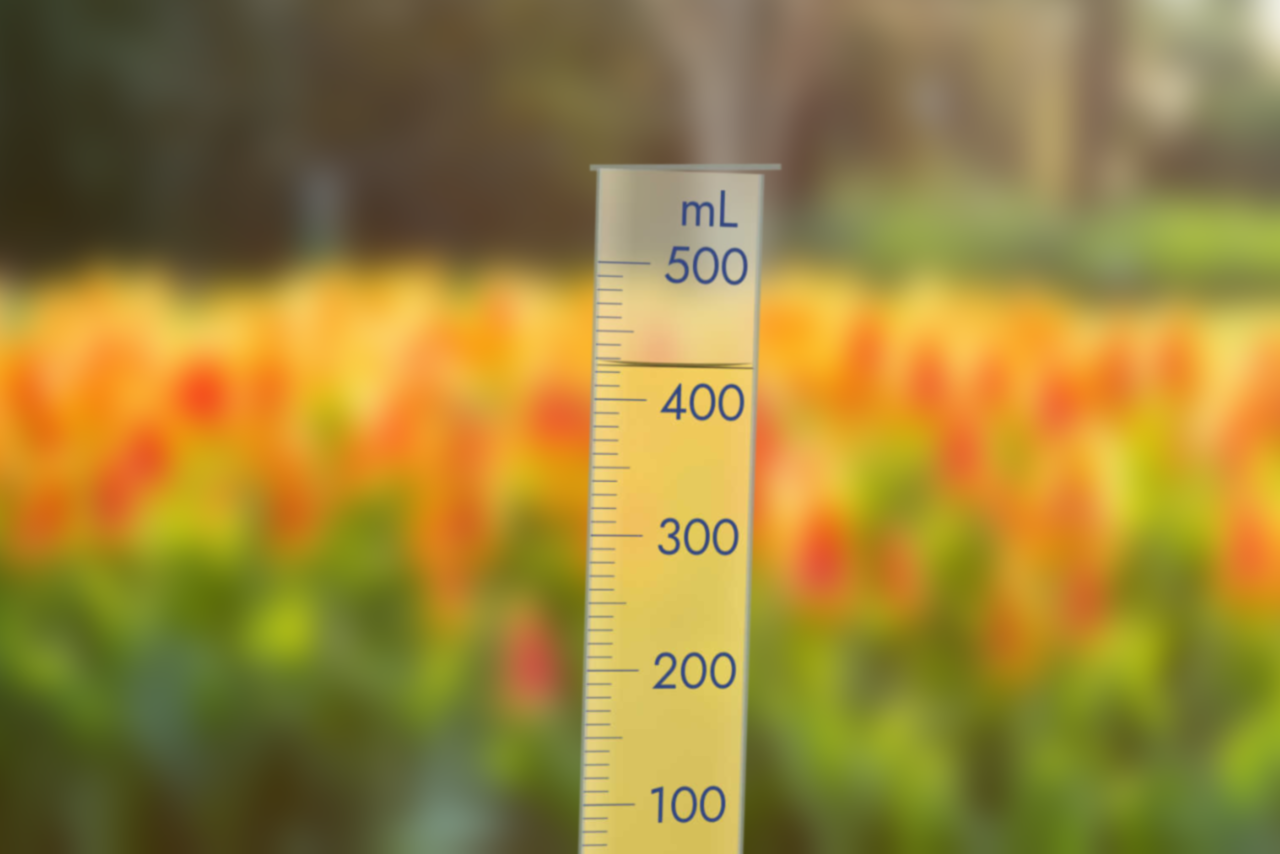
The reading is 425 mL
